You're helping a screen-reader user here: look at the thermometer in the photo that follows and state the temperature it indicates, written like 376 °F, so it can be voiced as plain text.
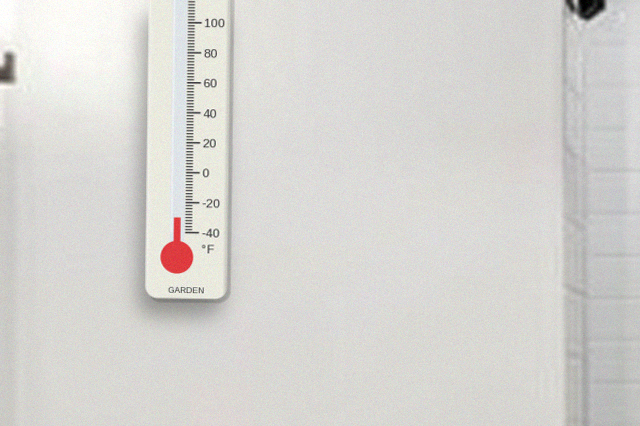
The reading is -30 °F
